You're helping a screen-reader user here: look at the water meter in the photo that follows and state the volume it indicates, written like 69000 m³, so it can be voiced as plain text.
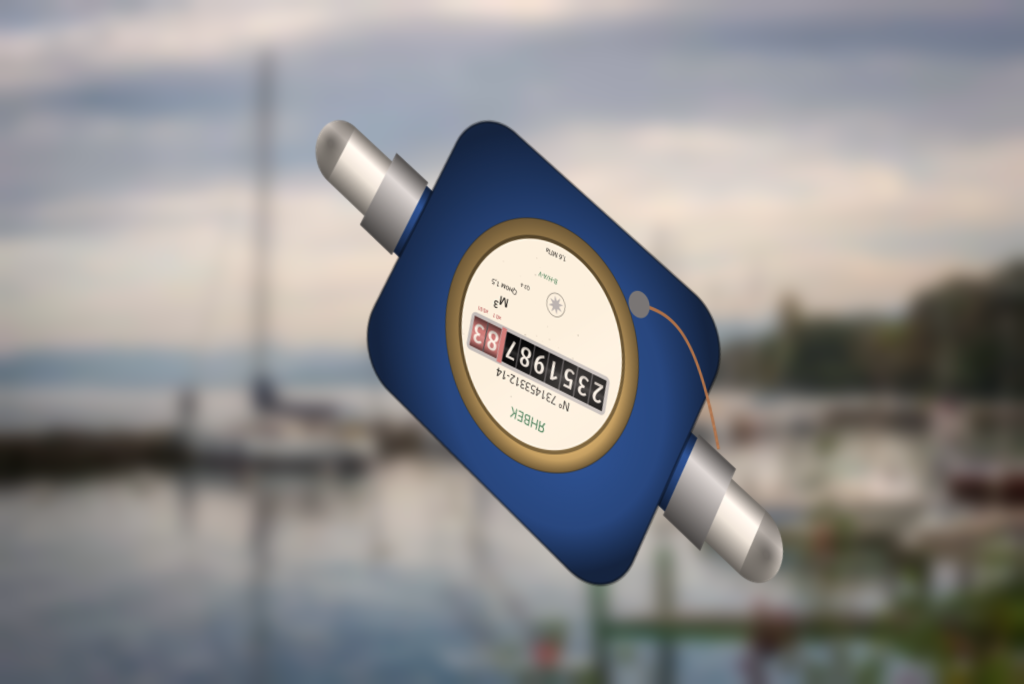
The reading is 2351987.83 m³
